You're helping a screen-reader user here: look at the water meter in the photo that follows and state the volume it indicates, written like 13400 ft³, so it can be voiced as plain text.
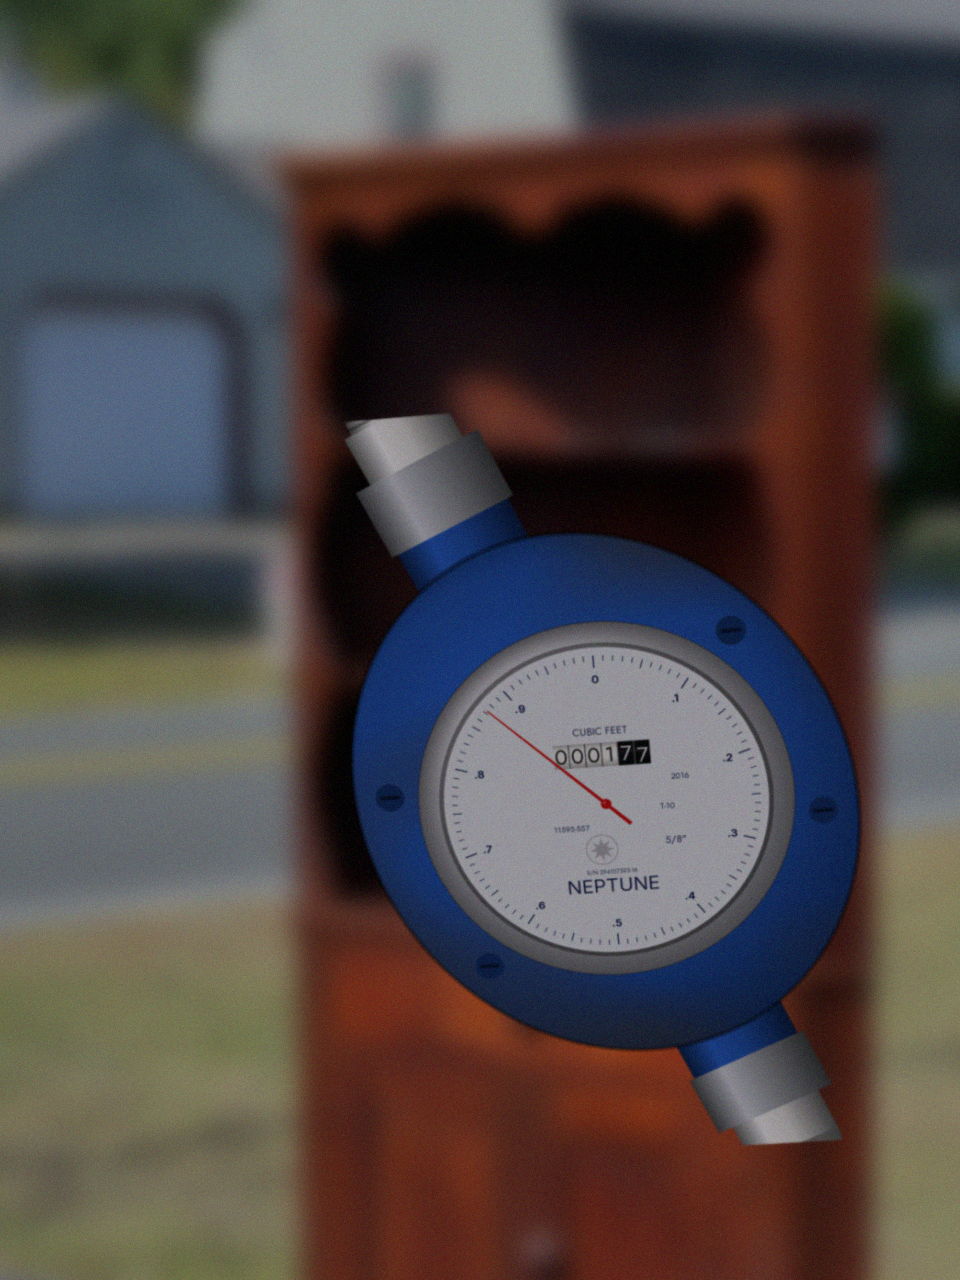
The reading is 176.87 ft³
